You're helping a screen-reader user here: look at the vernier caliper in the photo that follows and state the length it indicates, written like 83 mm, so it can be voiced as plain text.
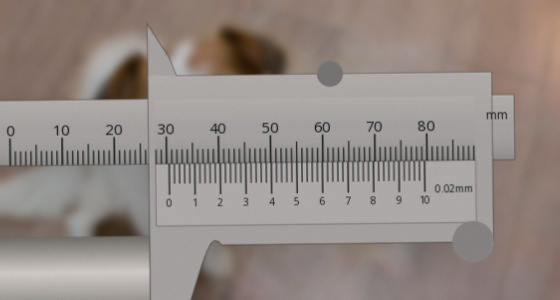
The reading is 30.5 mm
